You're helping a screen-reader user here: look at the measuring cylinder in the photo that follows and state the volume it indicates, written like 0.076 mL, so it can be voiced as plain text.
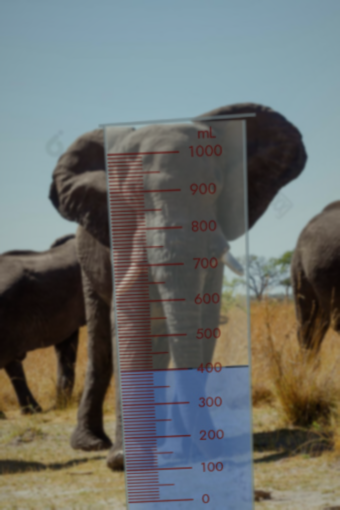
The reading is 400 mL
